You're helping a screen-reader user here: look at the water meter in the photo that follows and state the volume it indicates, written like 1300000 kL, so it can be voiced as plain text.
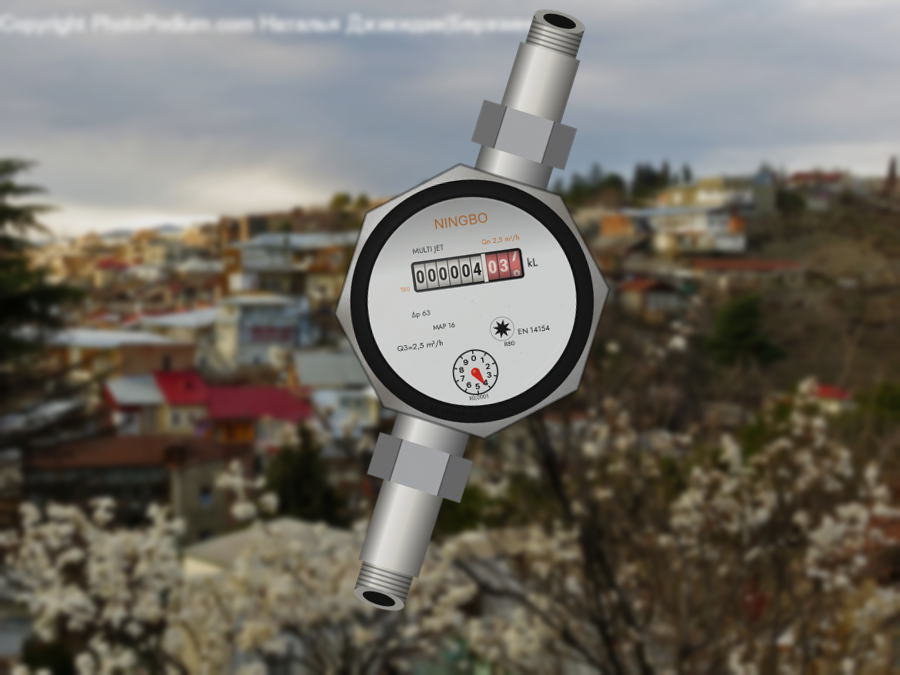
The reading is 4.0374 kL
